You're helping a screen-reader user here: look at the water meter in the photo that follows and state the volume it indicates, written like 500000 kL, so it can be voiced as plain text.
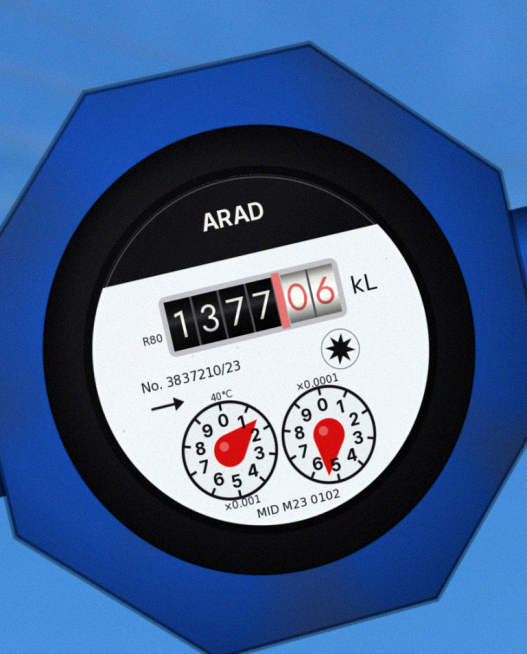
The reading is 1377.0615 kL
